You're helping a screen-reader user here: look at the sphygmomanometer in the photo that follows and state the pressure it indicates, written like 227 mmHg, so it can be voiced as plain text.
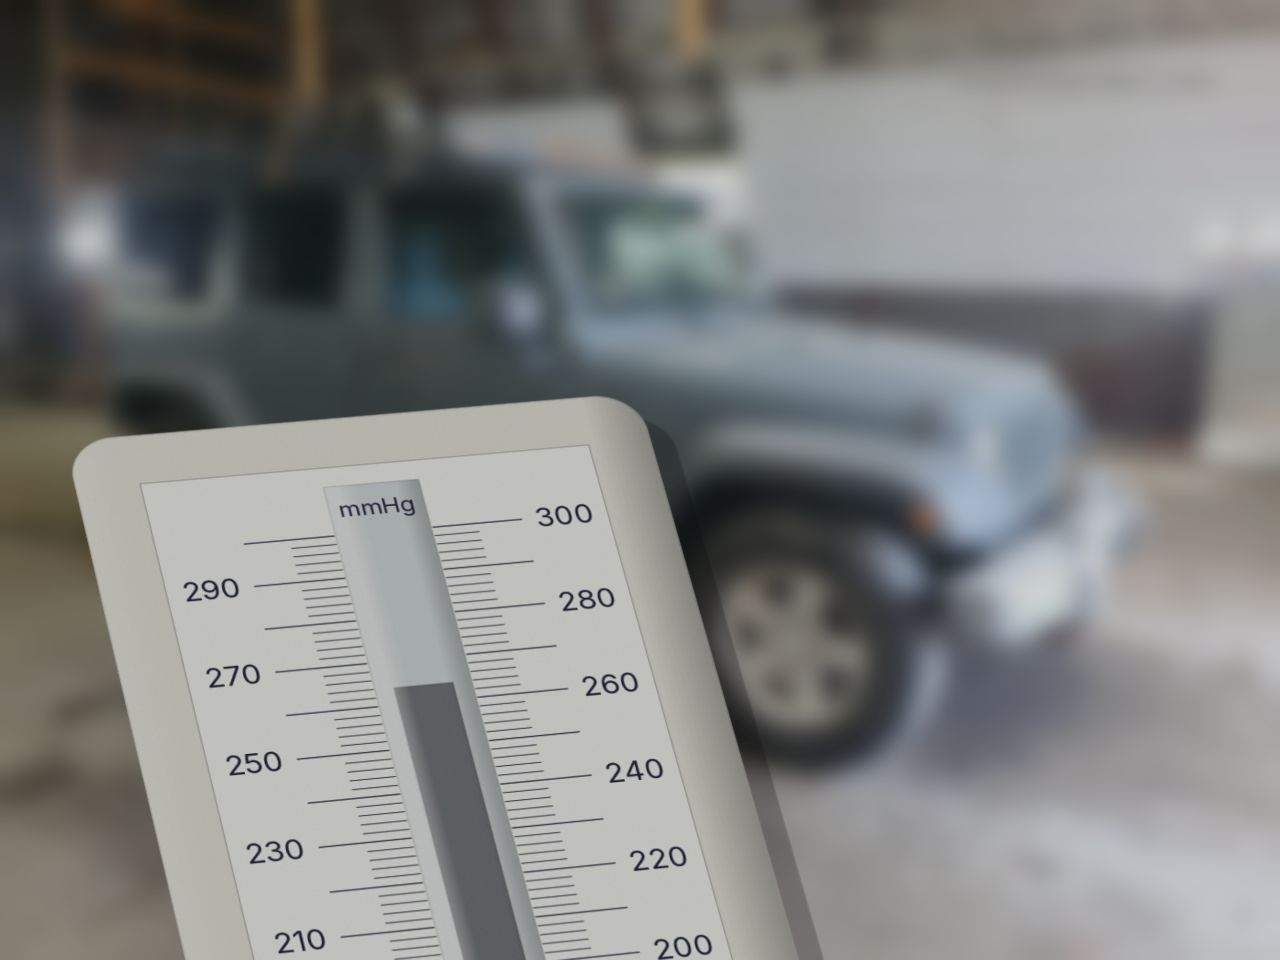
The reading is 264 mmHg
